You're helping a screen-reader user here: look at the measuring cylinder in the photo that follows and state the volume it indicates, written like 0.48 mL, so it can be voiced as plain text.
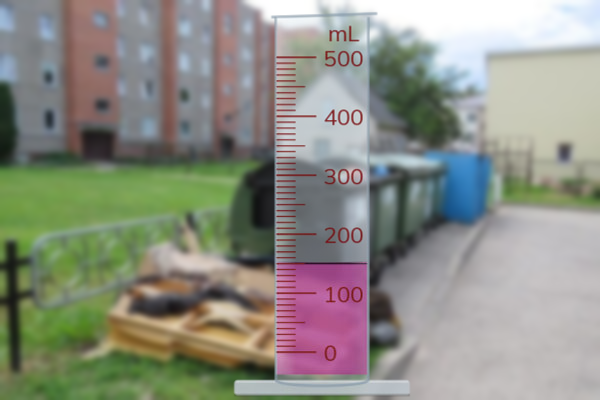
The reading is 150 mL
